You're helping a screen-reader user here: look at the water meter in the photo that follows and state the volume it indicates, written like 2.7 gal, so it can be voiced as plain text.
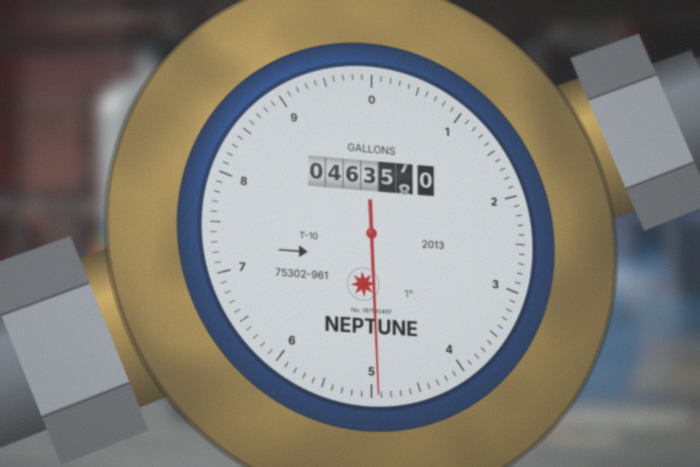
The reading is 463574.9 gal
